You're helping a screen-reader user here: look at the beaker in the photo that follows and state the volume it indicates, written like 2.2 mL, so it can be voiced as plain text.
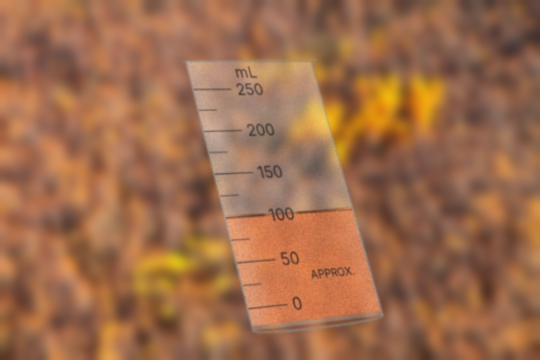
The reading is 100 mL
